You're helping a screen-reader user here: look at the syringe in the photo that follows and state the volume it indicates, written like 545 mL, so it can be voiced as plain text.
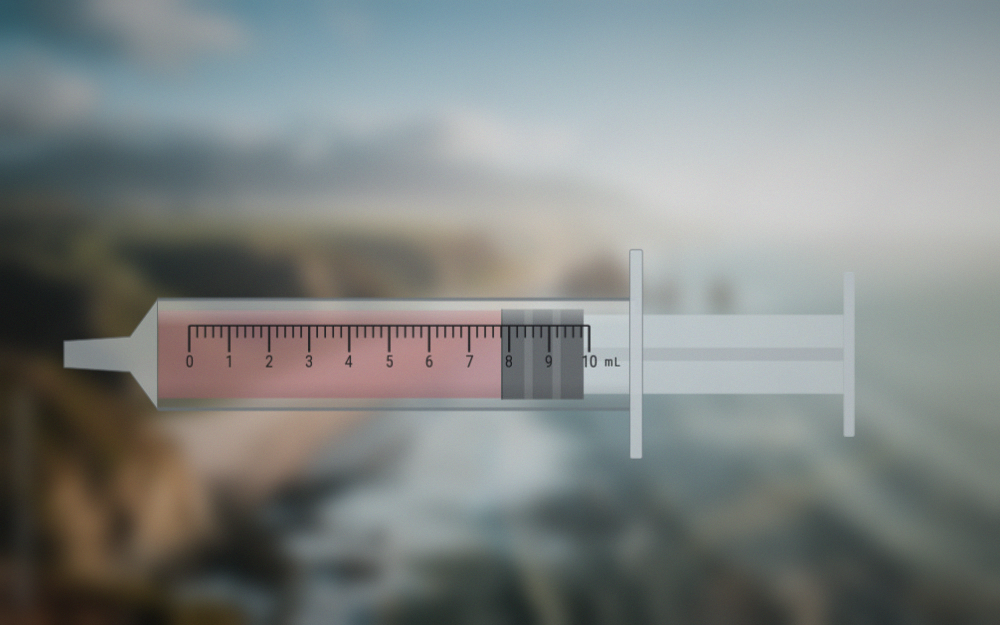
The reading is 7.8 mL
